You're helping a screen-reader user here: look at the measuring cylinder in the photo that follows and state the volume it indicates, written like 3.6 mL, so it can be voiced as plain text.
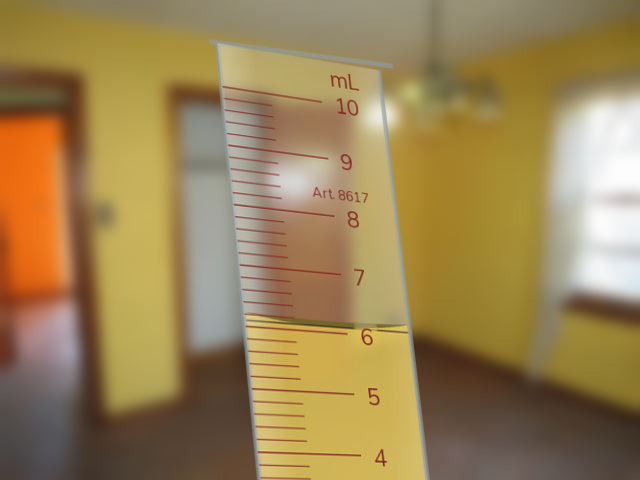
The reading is 6.1 mL
